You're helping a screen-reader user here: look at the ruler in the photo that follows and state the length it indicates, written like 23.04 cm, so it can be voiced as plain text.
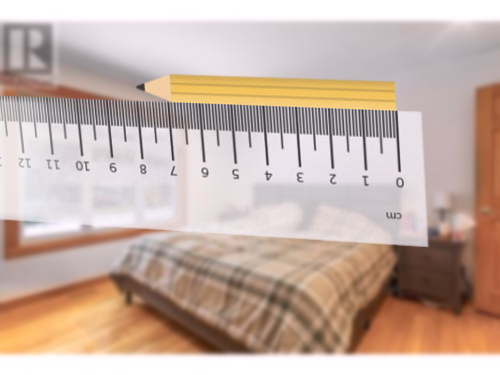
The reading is 8 cm
